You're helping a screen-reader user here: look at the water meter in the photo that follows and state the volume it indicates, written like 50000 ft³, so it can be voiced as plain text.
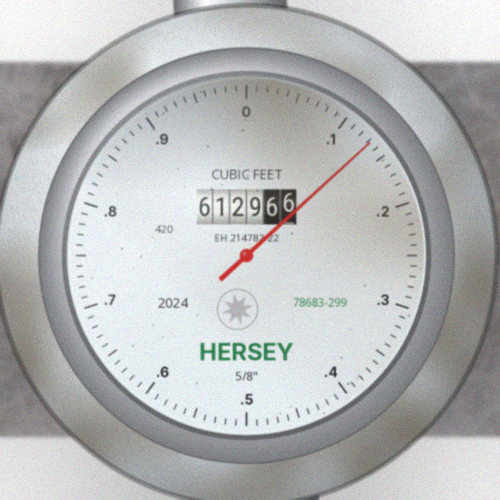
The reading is 612966.13 ft³
